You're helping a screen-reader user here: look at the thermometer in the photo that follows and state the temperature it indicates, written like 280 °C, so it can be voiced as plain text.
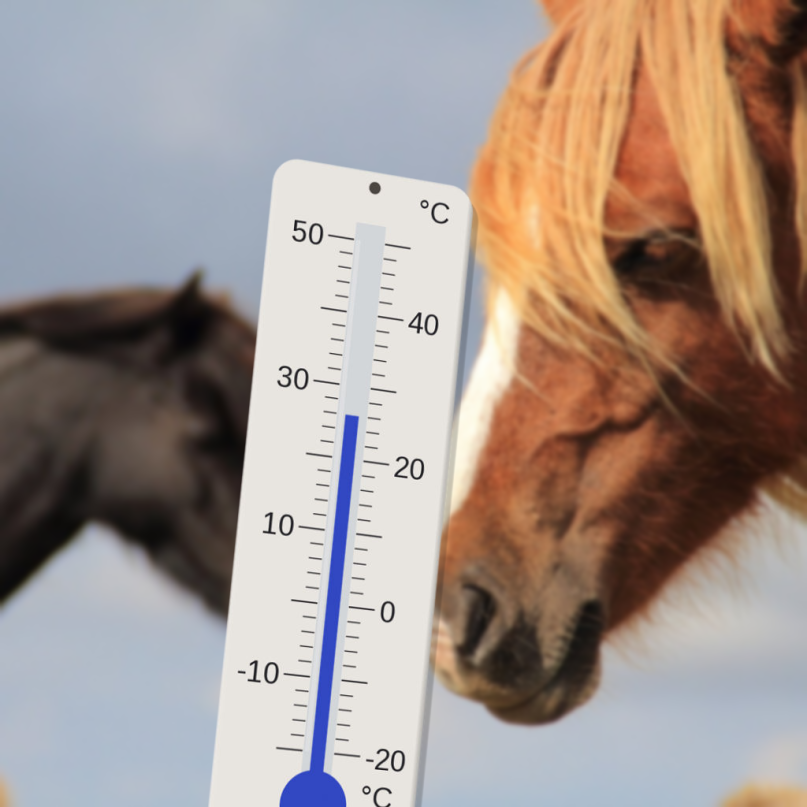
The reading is 26 °C
